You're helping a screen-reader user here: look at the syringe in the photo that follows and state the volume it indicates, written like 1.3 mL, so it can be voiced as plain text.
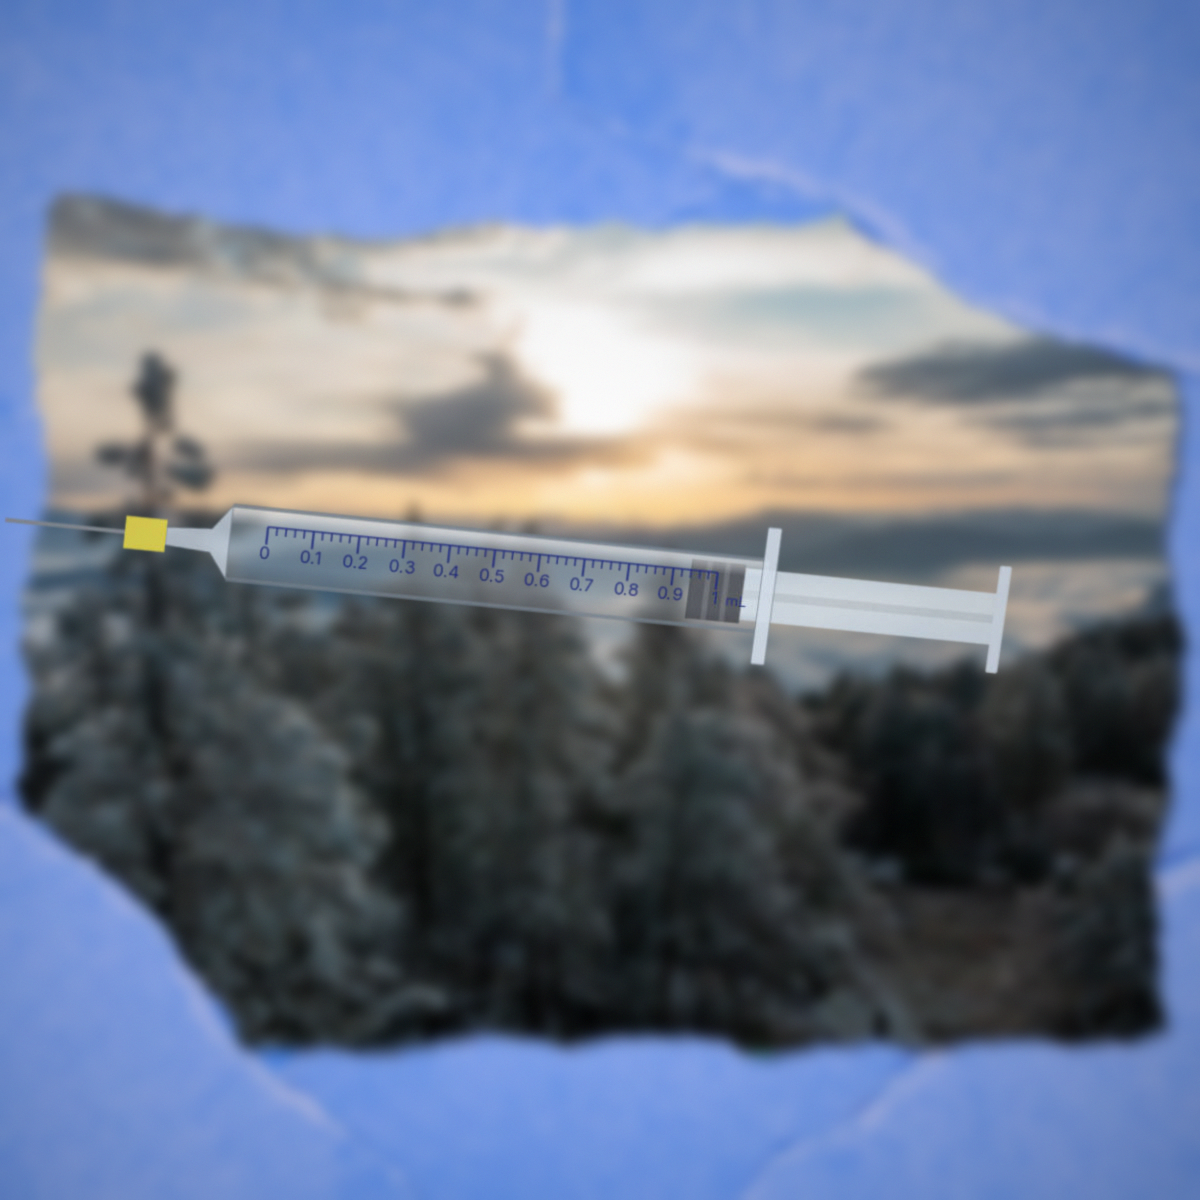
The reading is 0.94 mL
